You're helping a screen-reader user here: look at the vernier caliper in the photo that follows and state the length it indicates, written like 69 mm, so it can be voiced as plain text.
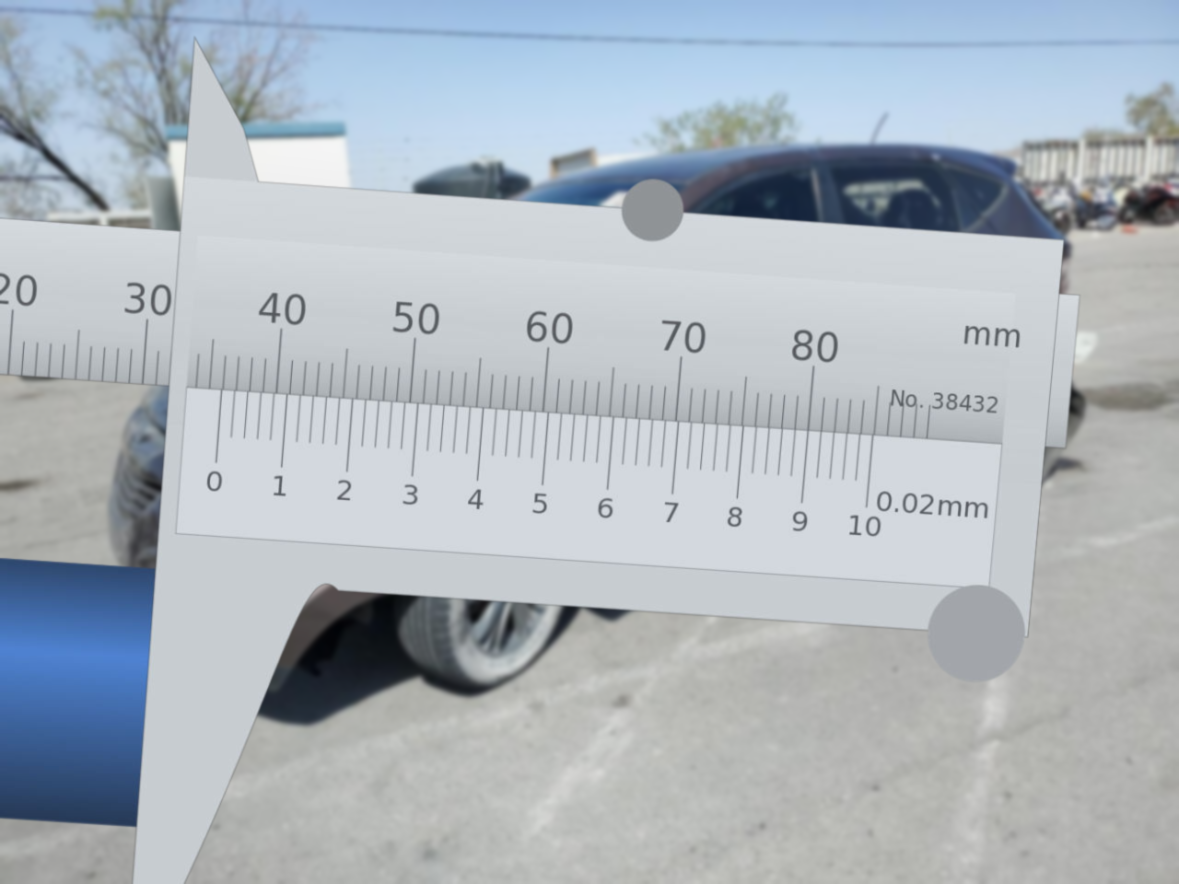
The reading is 35.9 mm
